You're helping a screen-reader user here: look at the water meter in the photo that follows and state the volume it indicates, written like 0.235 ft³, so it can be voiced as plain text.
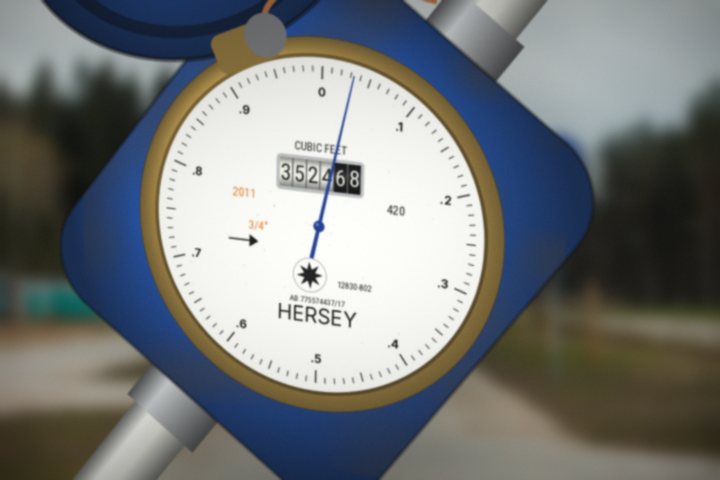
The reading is 352468.03 ft³
